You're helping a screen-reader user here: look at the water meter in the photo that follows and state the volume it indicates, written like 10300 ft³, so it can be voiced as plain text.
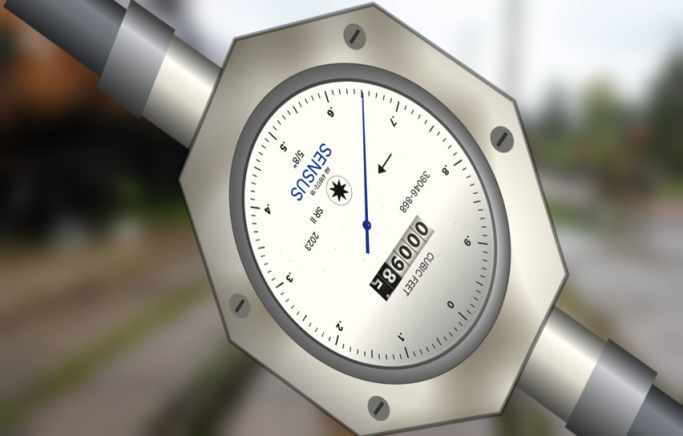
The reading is 984.65 ft³
